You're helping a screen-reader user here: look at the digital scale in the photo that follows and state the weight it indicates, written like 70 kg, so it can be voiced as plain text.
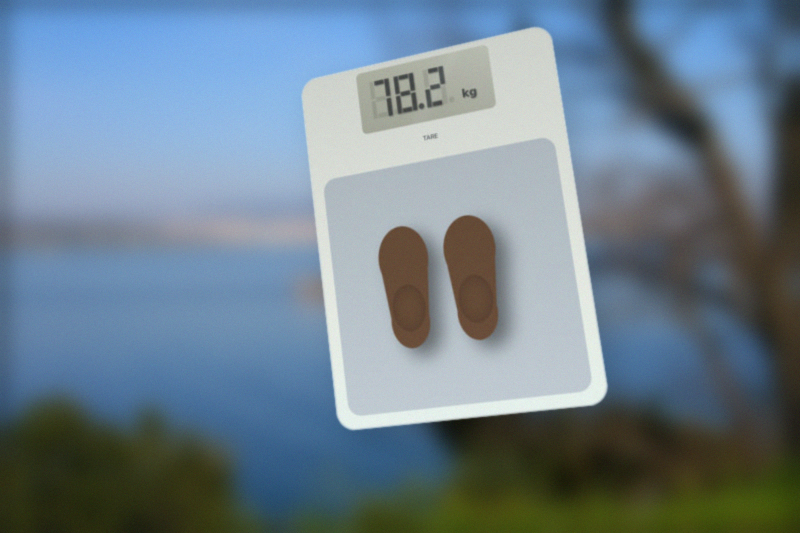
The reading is 78.2 kg
